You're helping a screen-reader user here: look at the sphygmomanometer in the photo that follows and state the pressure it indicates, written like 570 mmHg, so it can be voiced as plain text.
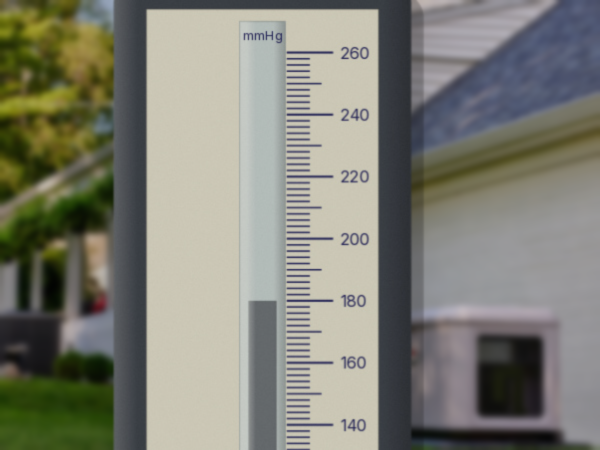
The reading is 180 mmHg
